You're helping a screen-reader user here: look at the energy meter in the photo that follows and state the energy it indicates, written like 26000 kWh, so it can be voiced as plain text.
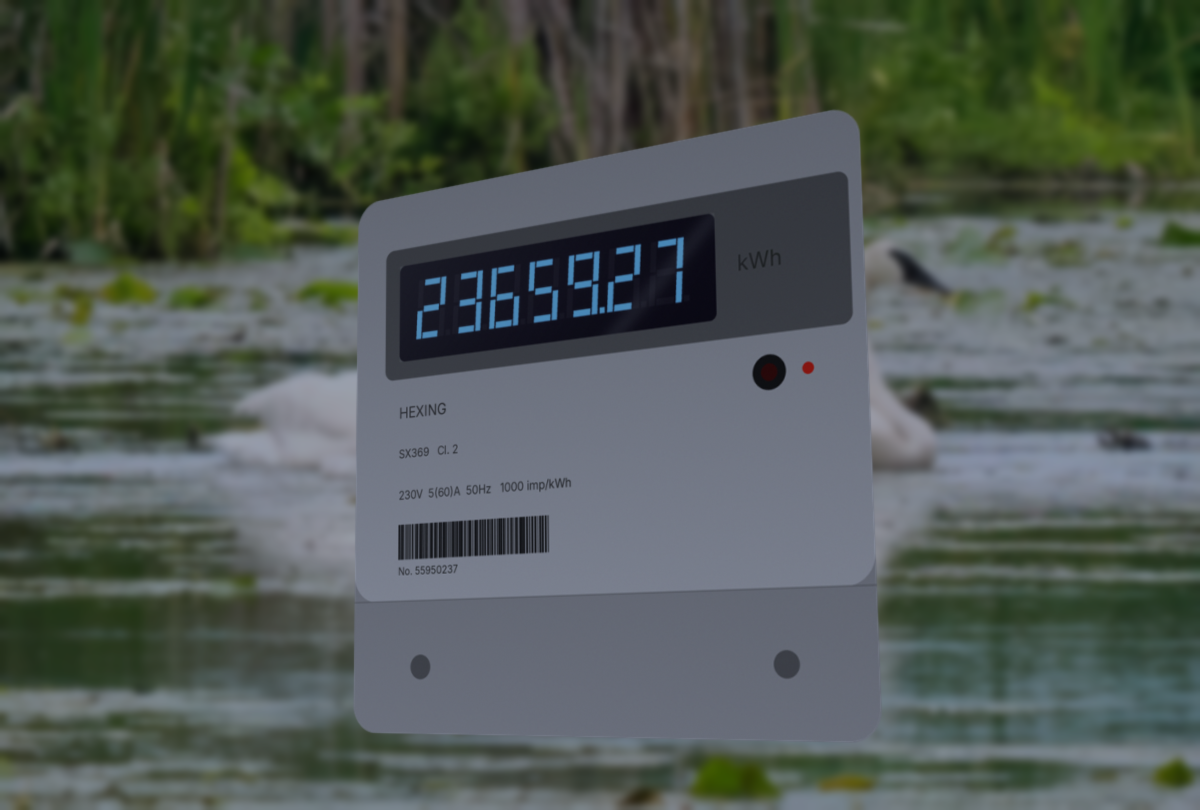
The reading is 23659.27 kWh
